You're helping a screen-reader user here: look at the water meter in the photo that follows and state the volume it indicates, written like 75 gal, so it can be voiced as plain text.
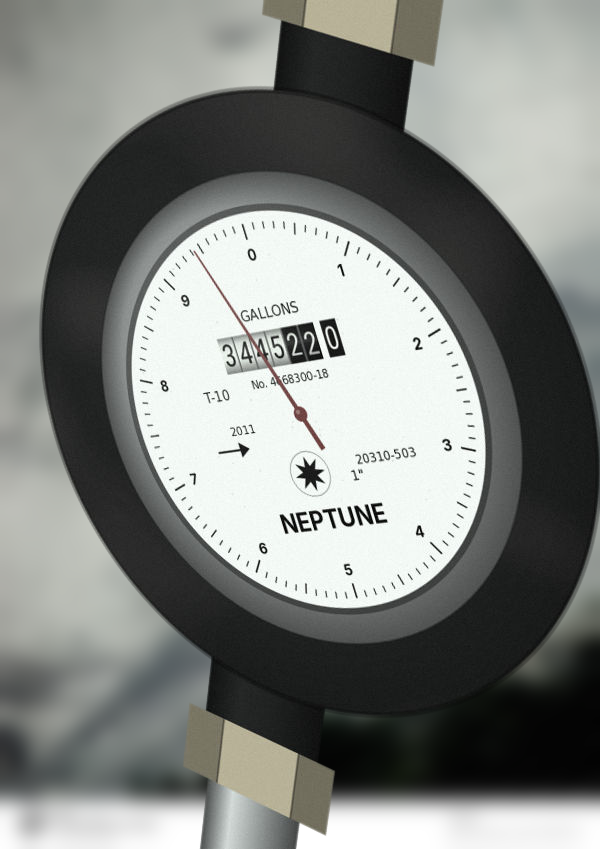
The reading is 3445219.4 gal
